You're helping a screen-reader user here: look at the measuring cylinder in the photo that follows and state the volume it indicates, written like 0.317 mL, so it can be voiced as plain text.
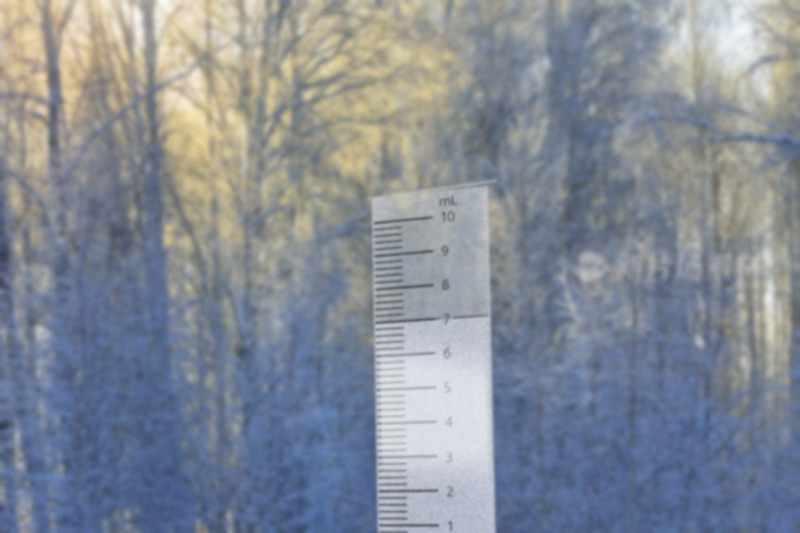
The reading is 7 mL
